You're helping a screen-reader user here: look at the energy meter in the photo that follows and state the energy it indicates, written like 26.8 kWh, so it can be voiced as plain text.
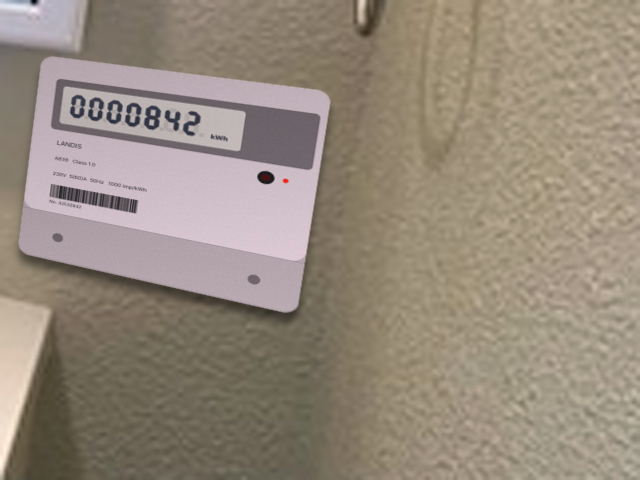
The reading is 842 kWh
